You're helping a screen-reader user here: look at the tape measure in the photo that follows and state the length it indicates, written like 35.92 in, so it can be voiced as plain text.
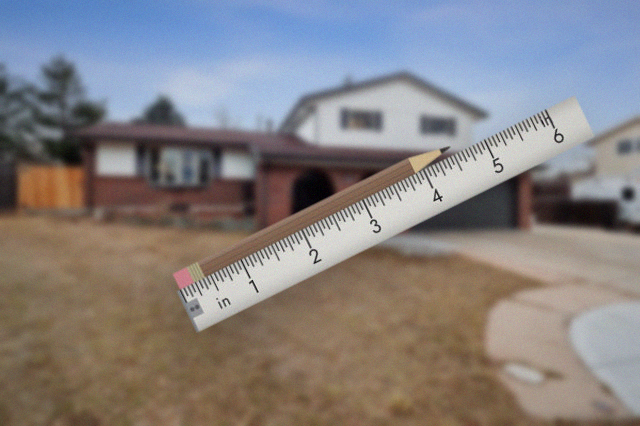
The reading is 4.5 in
